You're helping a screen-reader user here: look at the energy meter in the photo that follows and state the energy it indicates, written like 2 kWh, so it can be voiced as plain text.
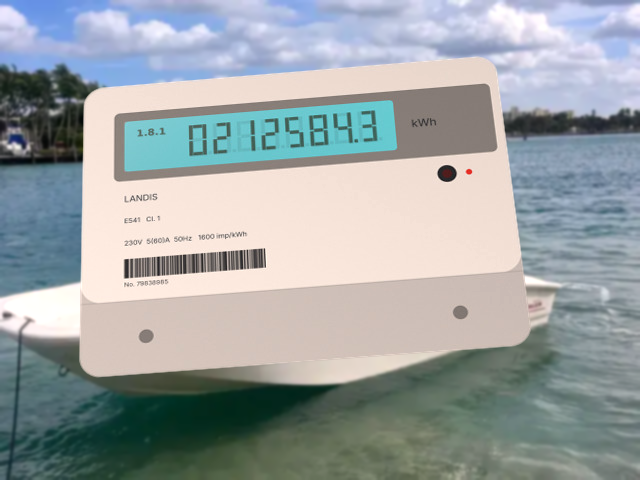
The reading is 212584.3 kWh
